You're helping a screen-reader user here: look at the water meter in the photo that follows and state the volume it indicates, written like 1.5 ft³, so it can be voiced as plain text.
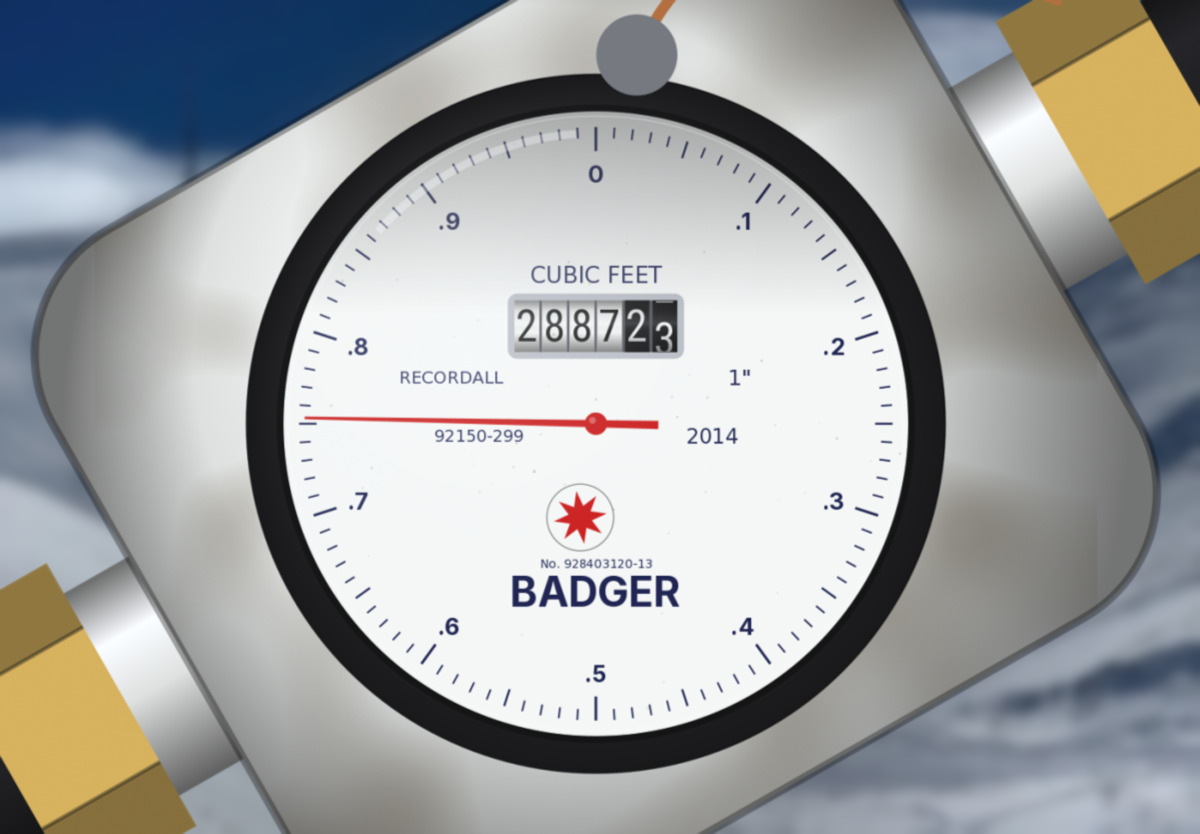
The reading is 288722.75 ft³
